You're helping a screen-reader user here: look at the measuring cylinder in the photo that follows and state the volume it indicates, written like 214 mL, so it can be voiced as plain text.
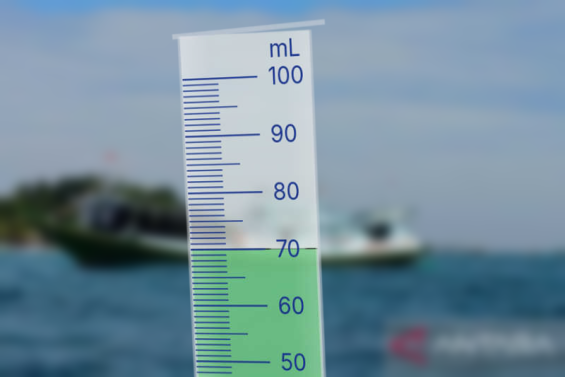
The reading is 70 mL
